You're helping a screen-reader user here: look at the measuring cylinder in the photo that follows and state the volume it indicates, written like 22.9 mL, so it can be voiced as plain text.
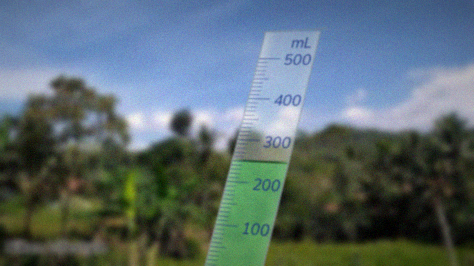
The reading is 250 mL
